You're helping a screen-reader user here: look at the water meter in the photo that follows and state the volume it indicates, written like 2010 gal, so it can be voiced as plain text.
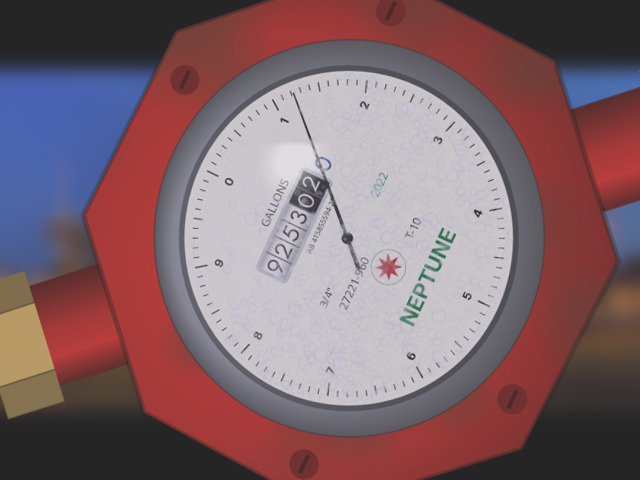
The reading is 9253021.2 gal
